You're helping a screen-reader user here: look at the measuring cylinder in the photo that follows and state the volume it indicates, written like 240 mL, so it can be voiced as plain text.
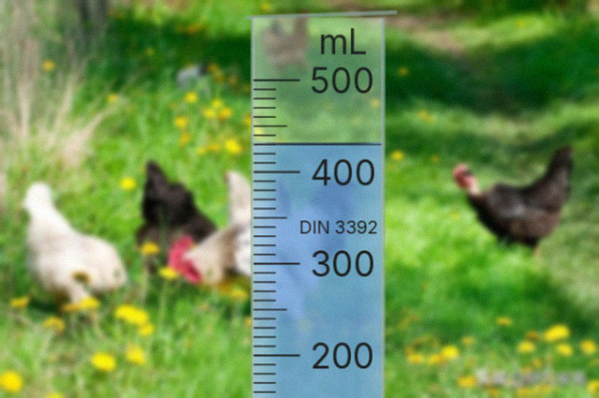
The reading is 430 mL
